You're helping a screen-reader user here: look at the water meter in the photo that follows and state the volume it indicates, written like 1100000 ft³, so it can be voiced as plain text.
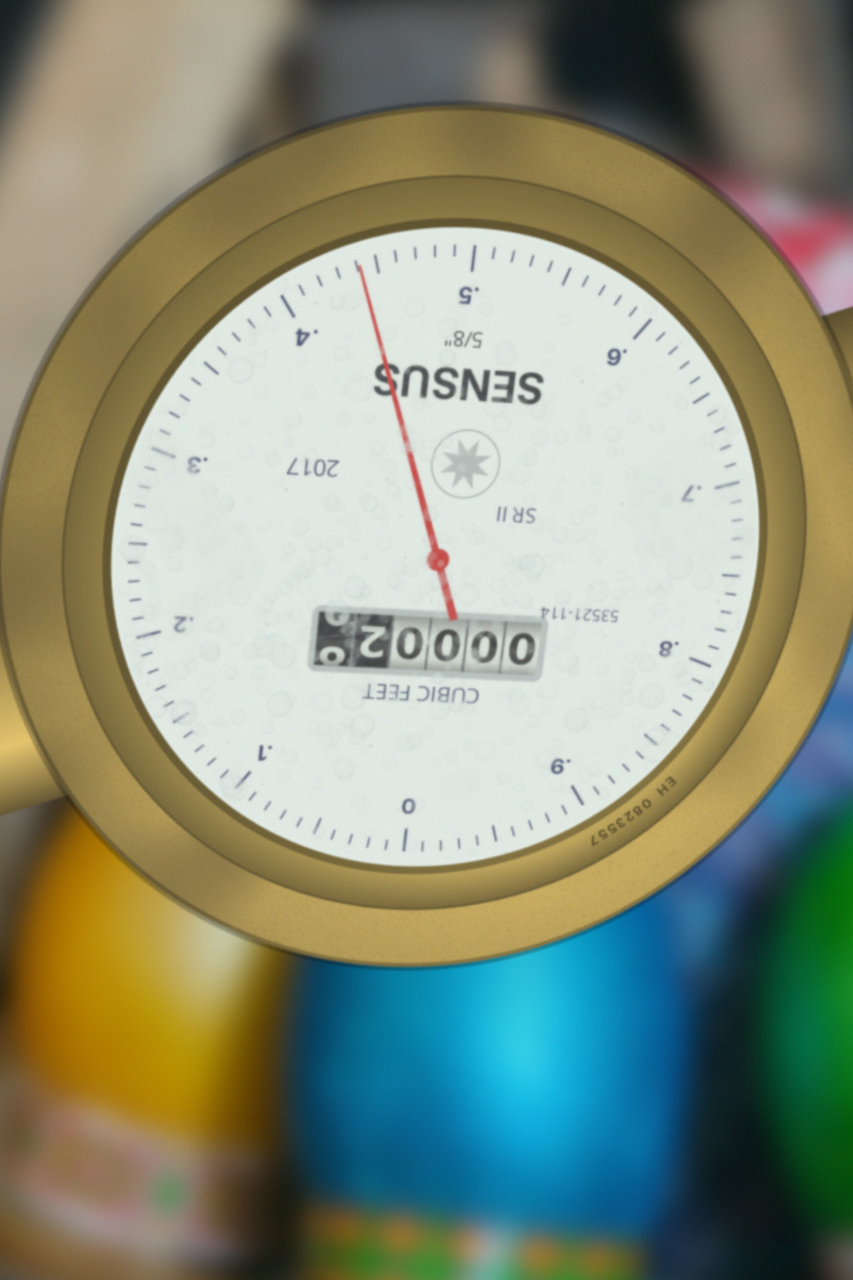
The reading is 28.44 ft³
